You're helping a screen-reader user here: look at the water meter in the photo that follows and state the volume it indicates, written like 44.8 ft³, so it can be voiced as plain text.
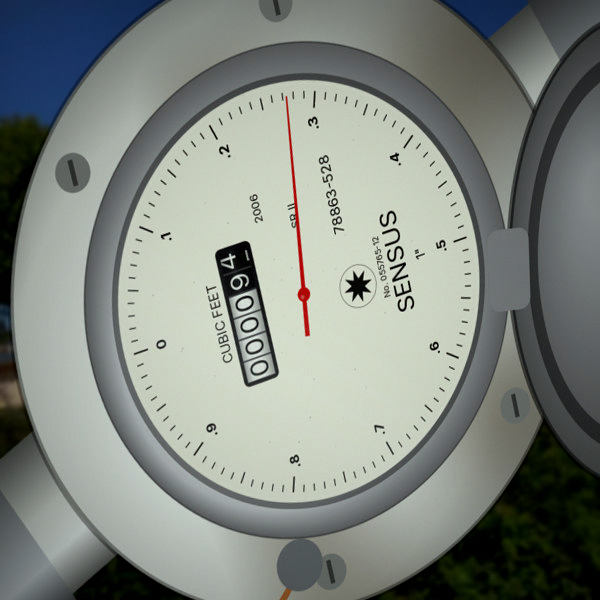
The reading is 94.27 ft³
